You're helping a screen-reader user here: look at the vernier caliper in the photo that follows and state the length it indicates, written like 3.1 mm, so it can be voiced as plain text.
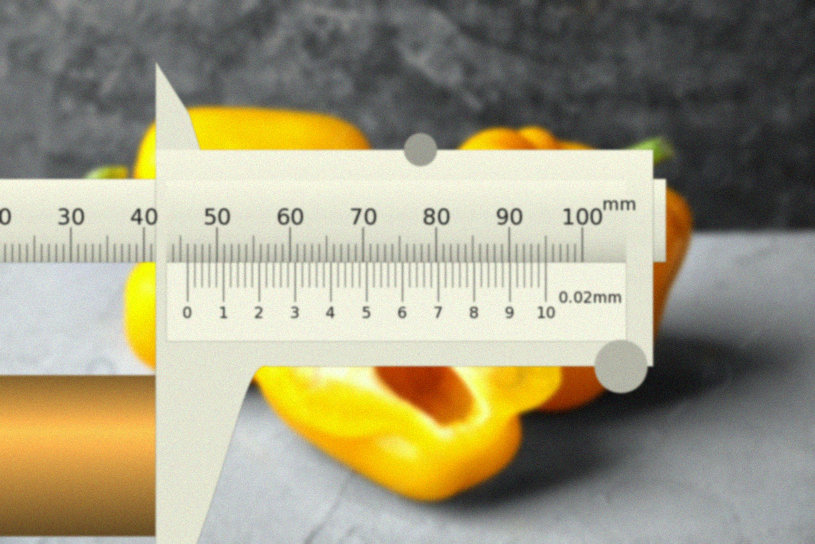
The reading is 46.0 mm
